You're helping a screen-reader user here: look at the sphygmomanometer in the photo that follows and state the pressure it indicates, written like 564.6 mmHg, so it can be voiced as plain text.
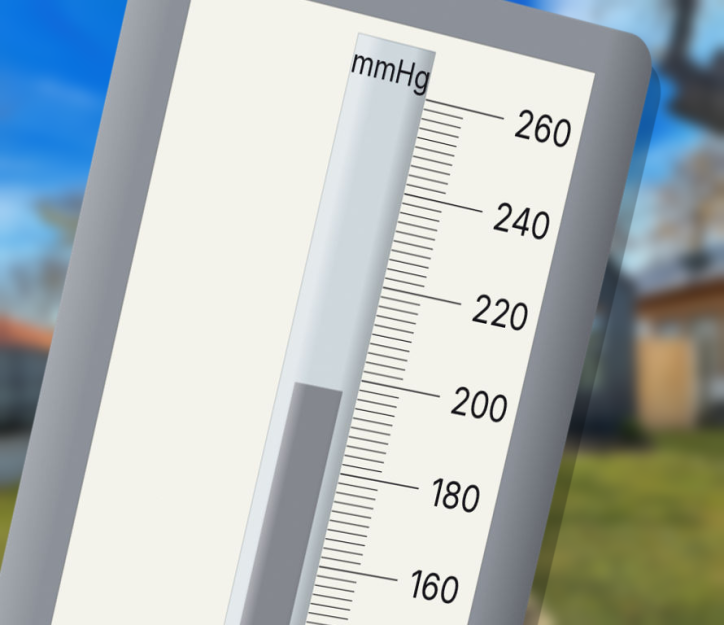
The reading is 197 mmHg
